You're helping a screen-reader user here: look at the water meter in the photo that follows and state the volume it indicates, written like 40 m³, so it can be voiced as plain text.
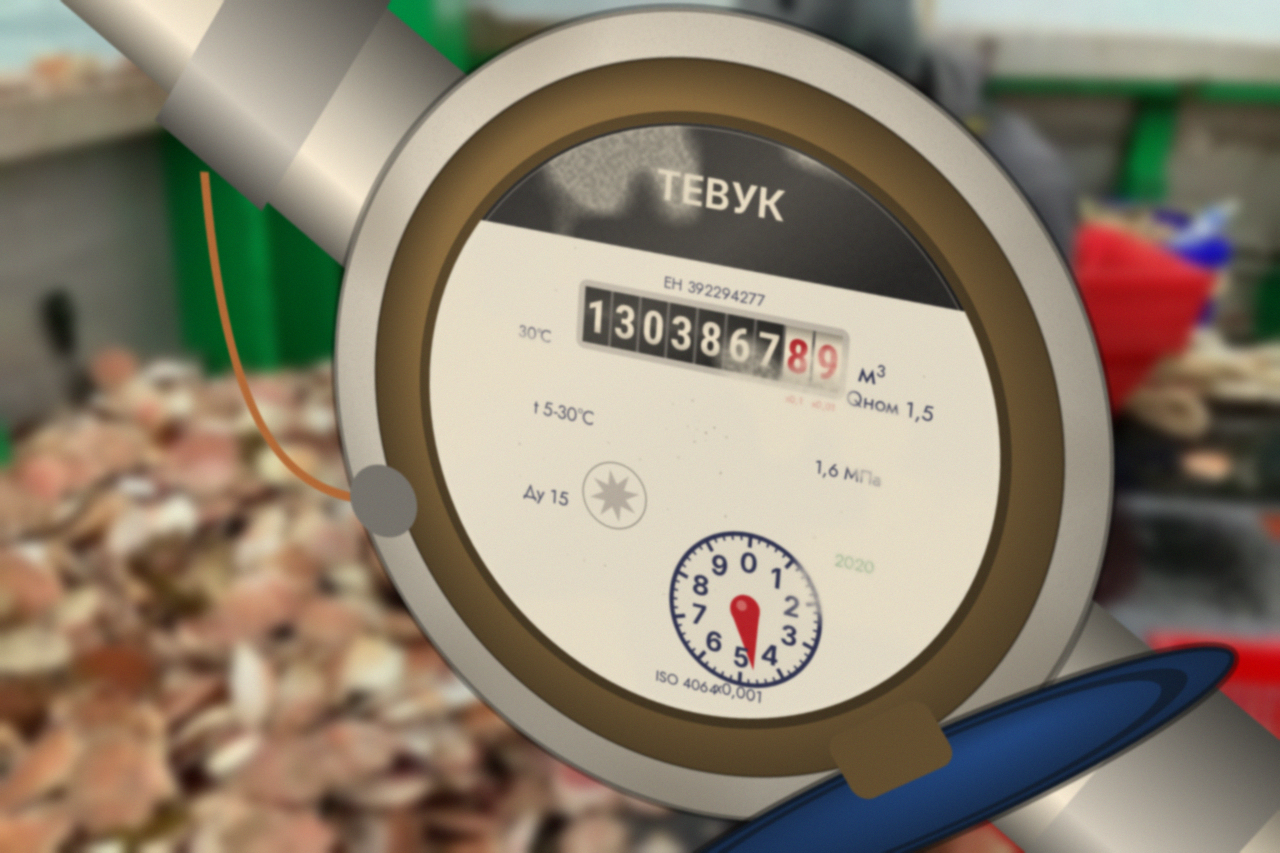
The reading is 1303867.894 m³
